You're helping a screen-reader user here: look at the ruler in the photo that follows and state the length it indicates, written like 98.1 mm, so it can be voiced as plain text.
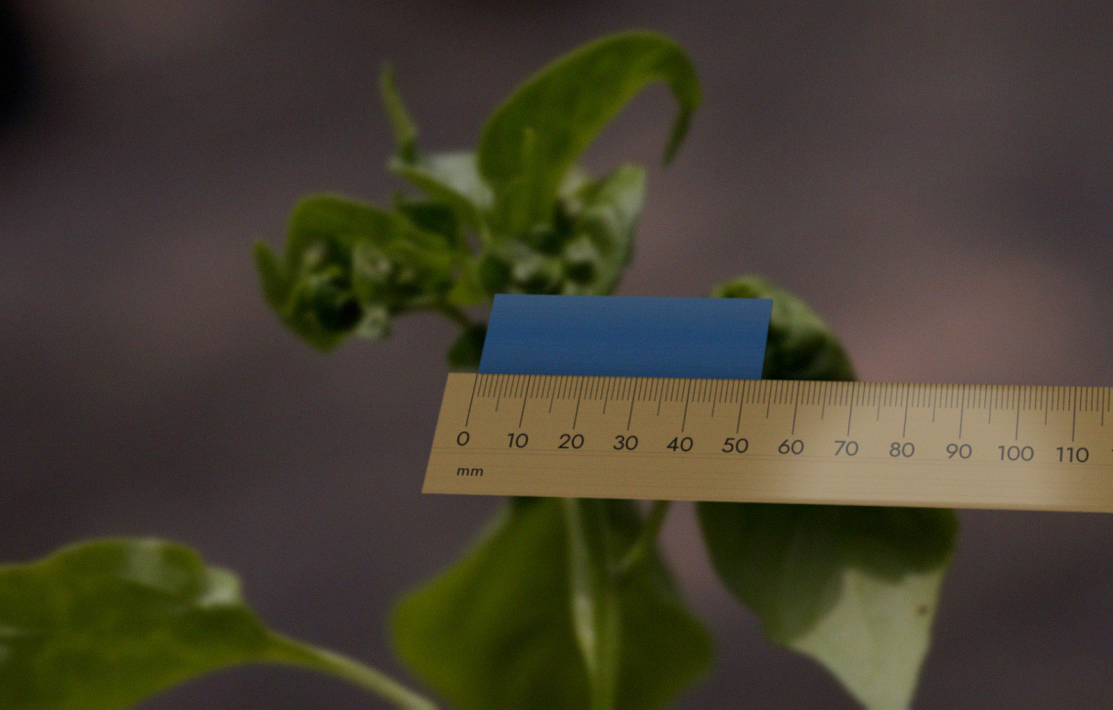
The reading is 53 mm
